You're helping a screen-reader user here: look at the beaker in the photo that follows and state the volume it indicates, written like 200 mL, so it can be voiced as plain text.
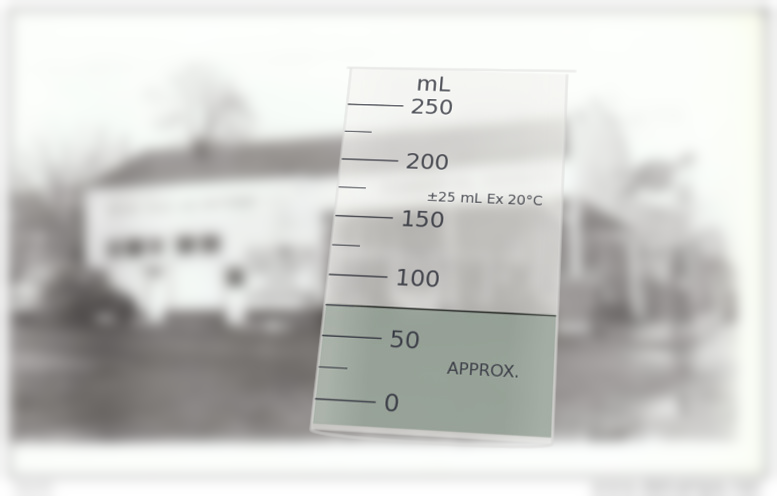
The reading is 75 mL
